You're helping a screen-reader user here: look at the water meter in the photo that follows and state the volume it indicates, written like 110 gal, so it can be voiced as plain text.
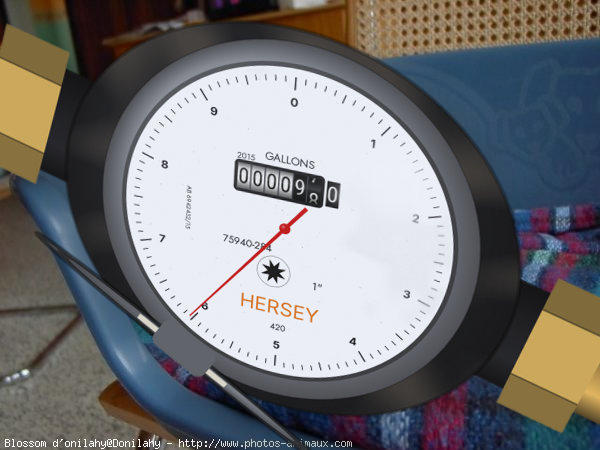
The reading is 976.0 gal
